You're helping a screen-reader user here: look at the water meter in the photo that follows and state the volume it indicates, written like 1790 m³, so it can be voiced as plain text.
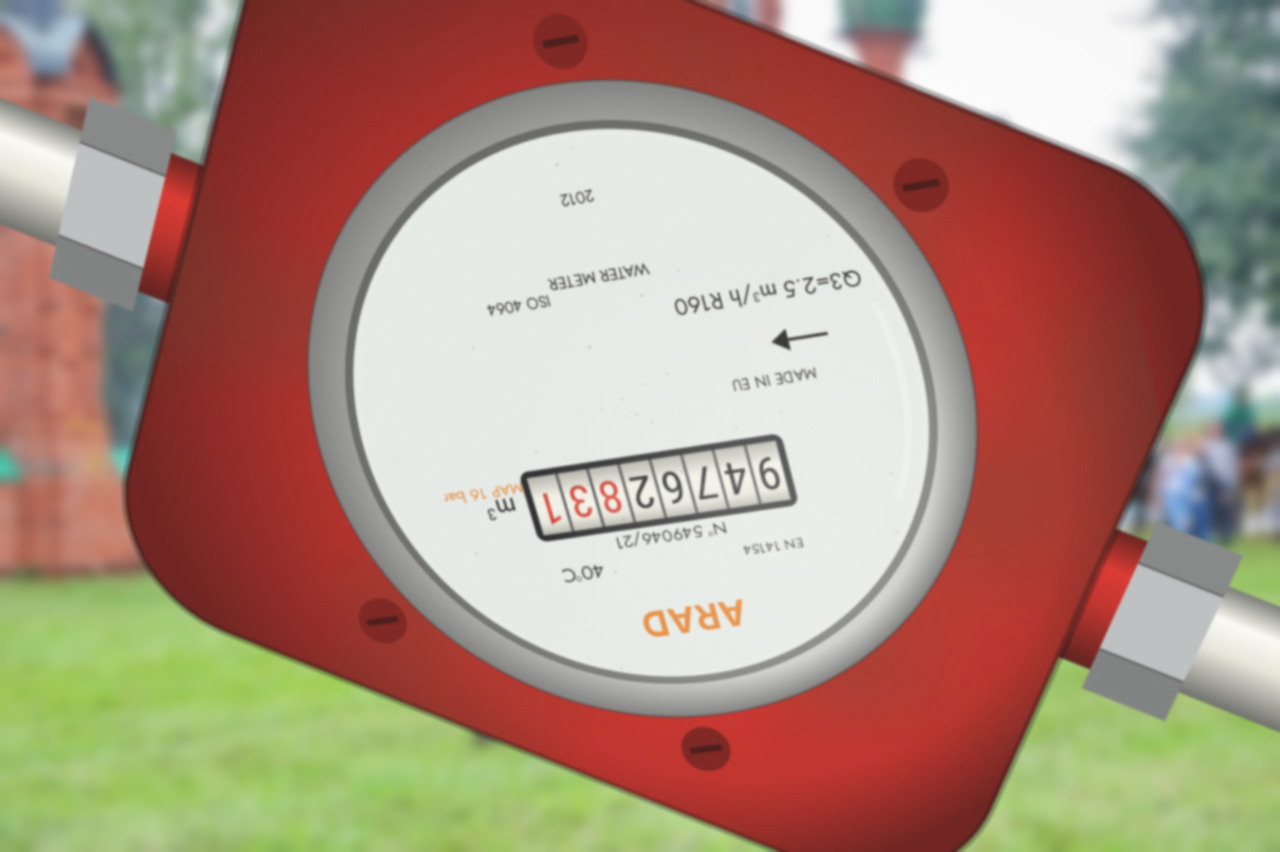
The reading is 94762.831 m³
